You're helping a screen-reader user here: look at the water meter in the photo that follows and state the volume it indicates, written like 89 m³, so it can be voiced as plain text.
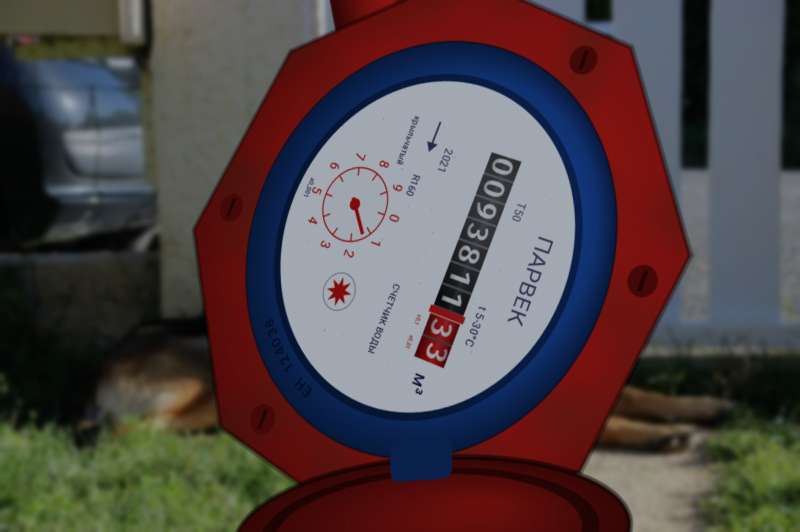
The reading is 93811.331 m³
